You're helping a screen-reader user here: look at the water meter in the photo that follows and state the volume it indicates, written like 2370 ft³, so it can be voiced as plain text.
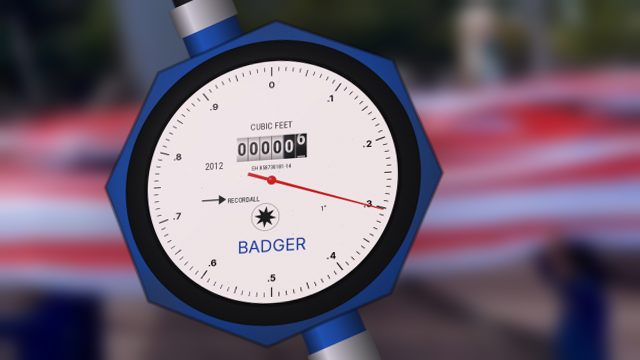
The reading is 6.30 ft³
